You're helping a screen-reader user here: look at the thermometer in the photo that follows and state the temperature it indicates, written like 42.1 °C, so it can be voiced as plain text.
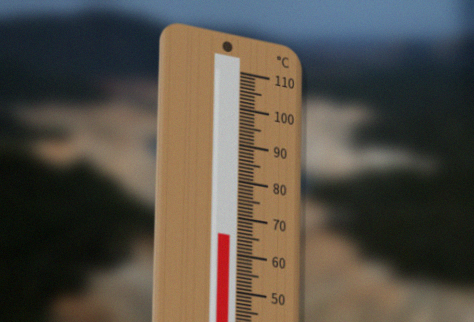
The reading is 65 °C
